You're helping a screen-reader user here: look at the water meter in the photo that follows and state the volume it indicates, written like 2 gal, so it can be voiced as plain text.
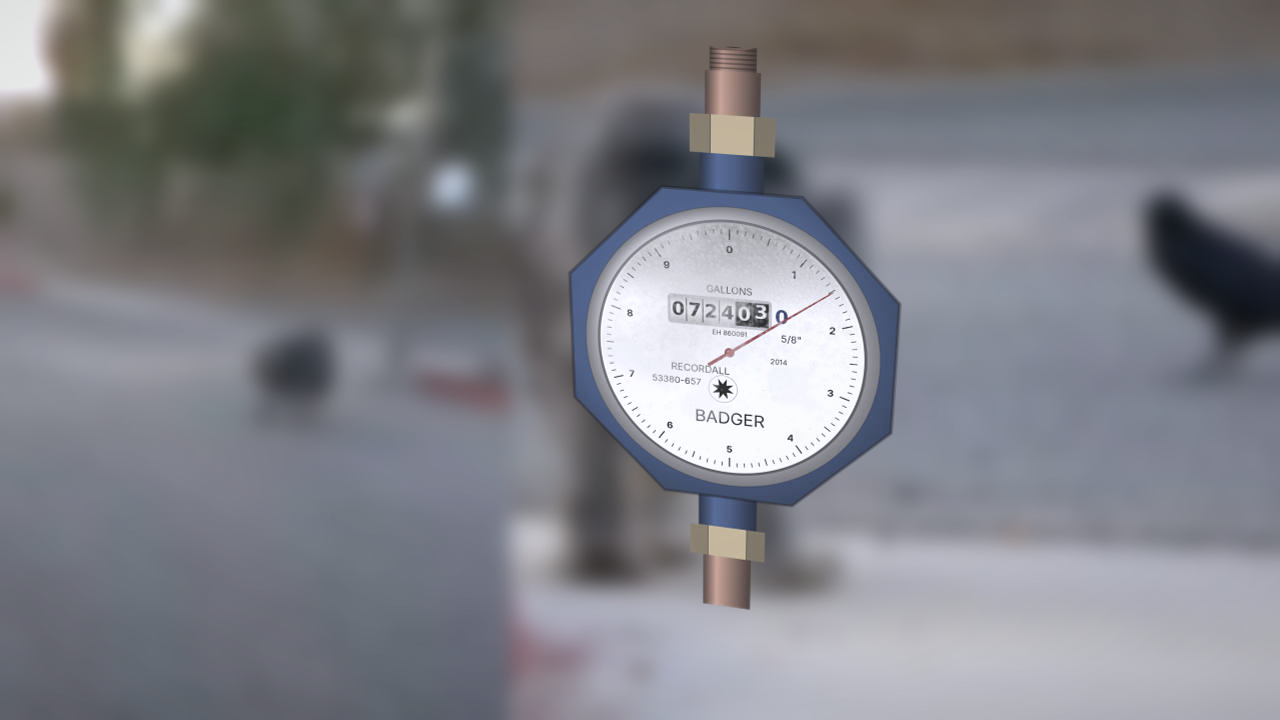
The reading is 724031.5 gal
